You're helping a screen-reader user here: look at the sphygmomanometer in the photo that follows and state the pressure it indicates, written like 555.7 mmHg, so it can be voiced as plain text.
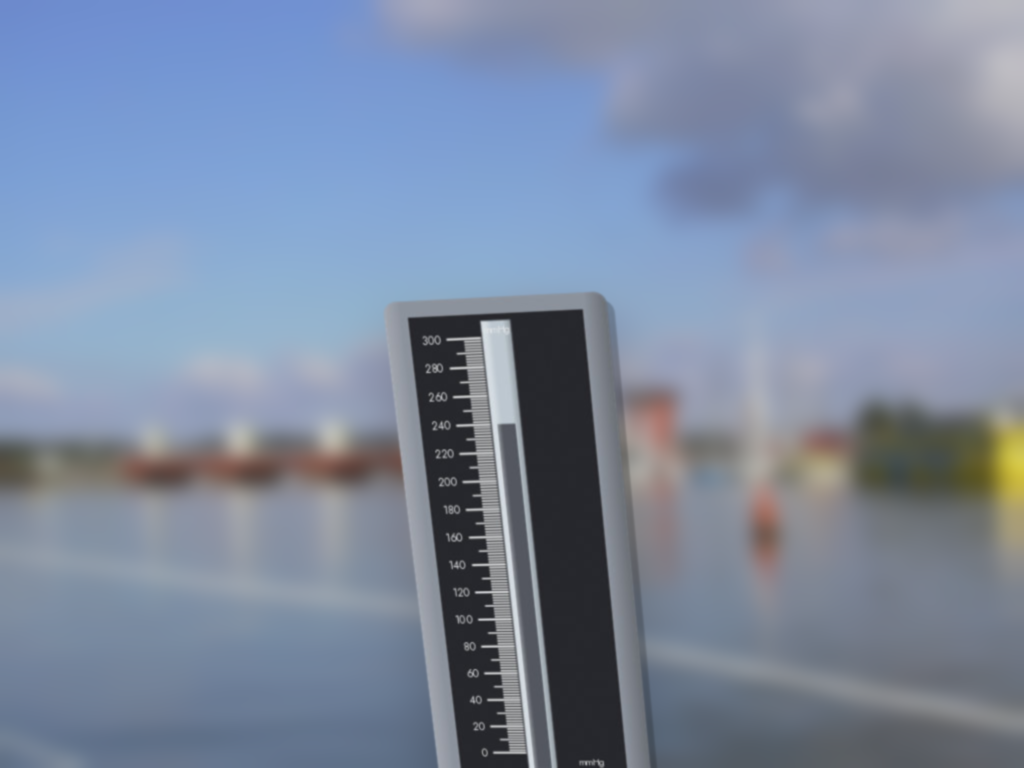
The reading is 240 mmHg
